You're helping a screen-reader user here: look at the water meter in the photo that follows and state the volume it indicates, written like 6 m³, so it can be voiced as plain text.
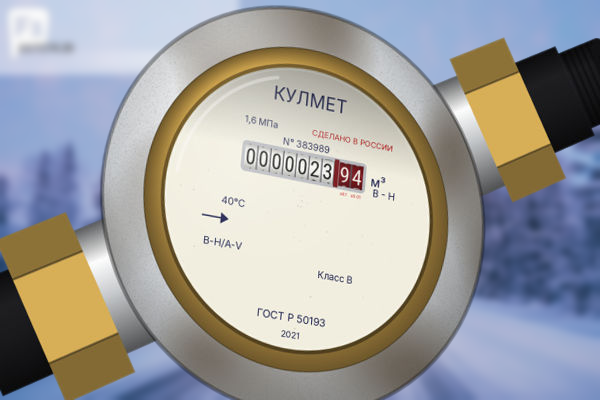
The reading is 23.94 m³
